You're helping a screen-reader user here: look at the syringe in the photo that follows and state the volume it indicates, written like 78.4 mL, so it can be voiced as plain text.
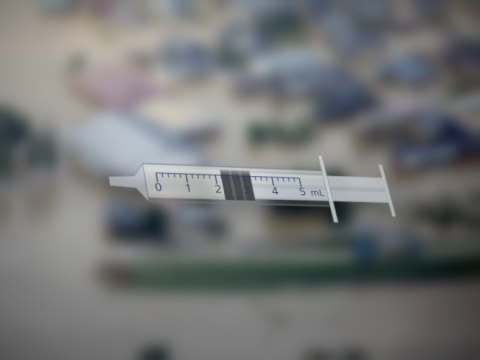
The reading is 2.2 mL
